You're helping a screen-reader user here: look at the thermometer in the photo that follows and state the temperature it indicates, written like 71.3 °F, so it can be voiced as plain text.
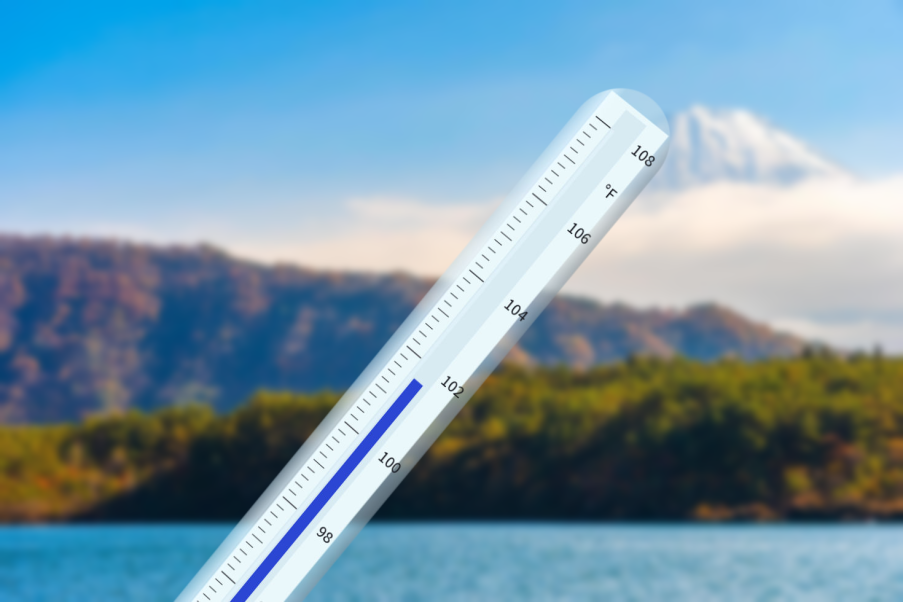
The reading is 101.6 °F
